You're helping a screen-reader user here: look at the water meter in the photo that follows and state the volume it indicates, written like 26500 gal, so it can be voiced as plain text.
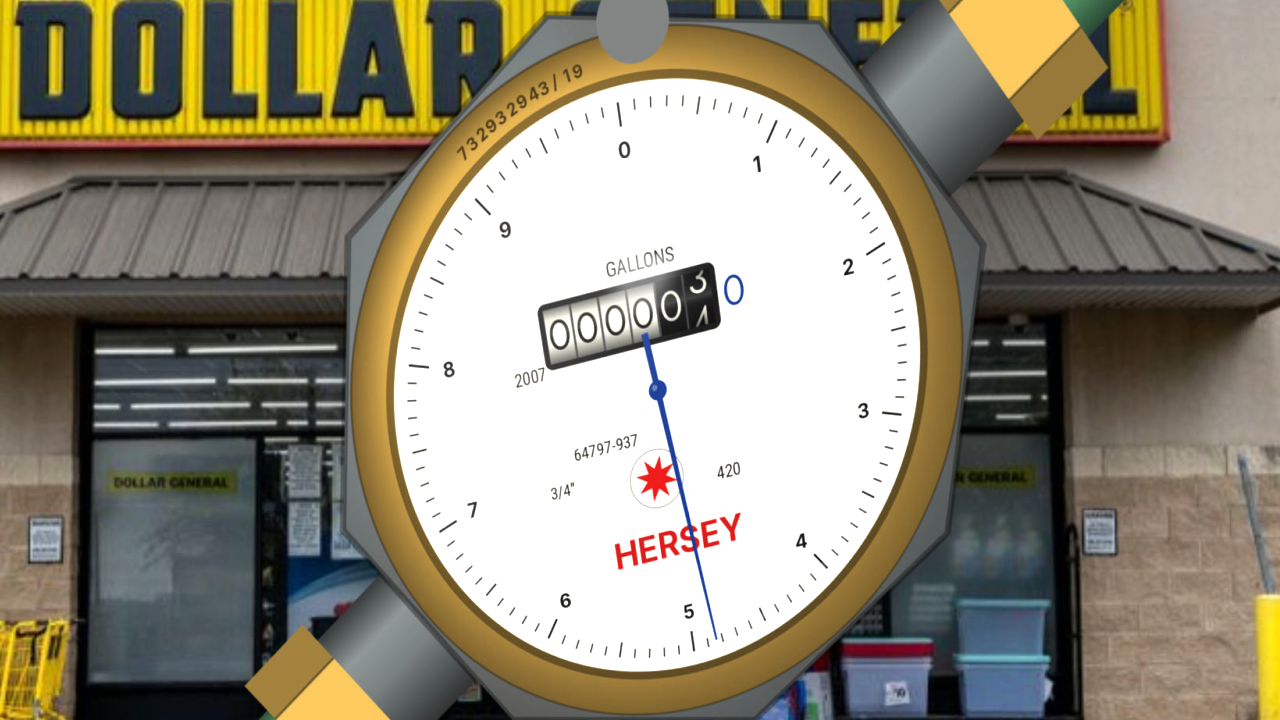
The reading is 34.8 gal
